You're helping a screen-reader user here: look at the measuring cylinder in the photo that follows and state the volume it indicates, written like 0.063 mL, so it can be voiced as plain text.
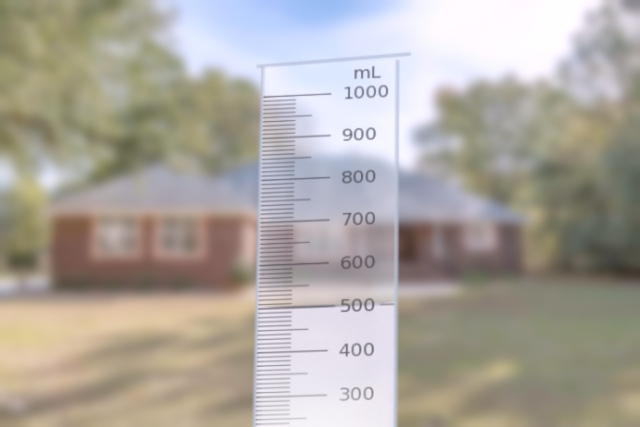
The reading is 500 mL
